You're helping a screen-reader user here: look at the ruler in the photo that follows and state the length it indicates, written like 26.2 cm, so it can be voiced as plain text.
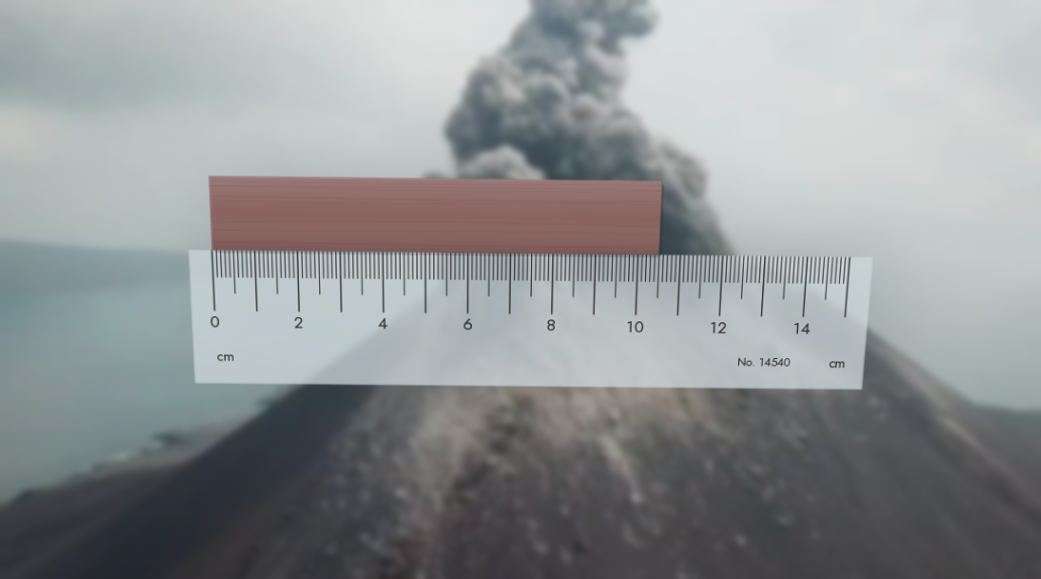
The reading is 10.5 cm
